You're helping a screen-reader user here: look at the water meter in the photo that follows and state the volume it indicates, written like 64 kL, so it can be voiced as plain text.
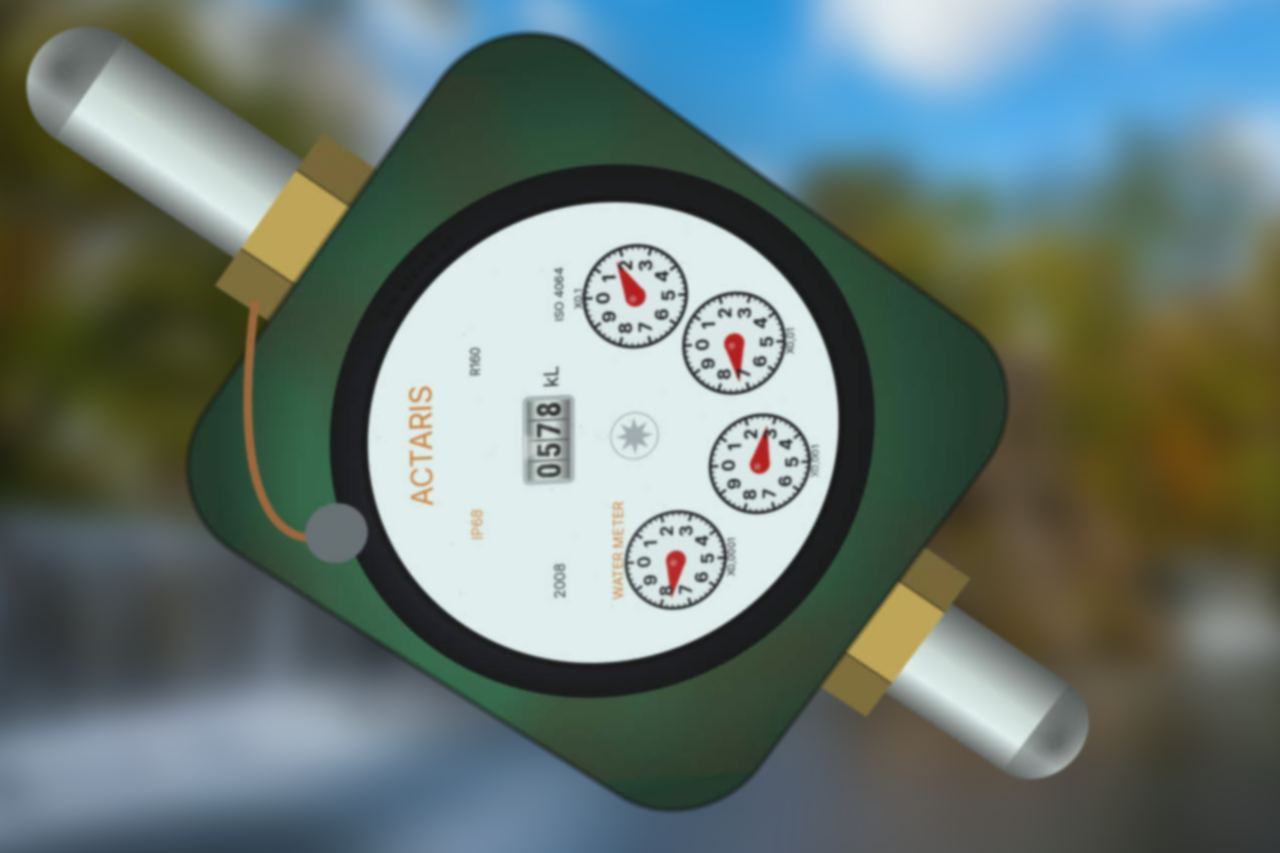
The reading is 578.1727 kL
